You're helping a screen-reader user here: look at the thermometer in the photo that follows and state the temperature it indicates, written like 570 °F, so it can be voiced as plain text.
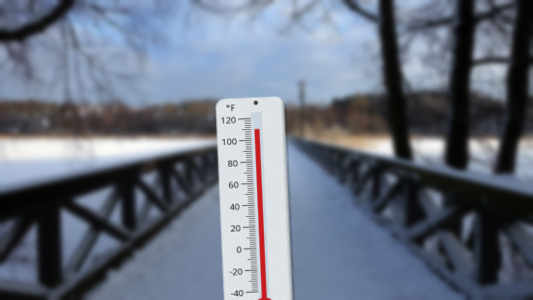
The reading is 110 °F
